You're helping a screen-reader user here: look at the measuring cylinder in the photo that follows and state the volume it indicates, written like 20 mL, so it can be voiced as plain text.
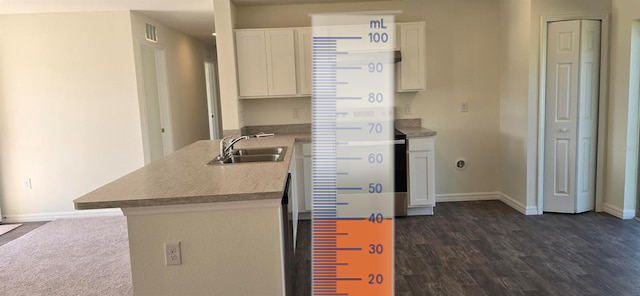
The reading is 40 mL
